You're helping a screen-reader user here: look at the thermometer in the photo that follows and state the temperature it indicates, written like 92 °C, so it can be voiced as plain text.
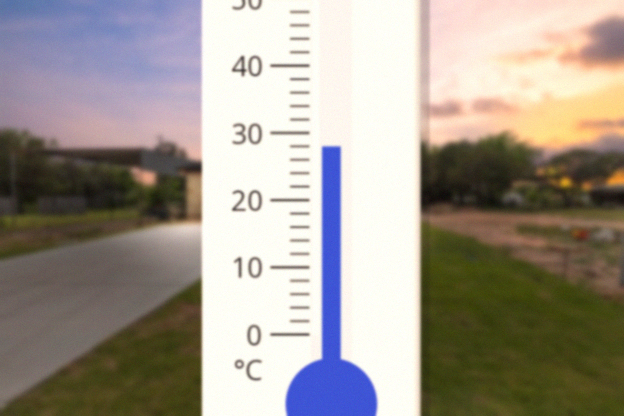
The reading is 28 °C
